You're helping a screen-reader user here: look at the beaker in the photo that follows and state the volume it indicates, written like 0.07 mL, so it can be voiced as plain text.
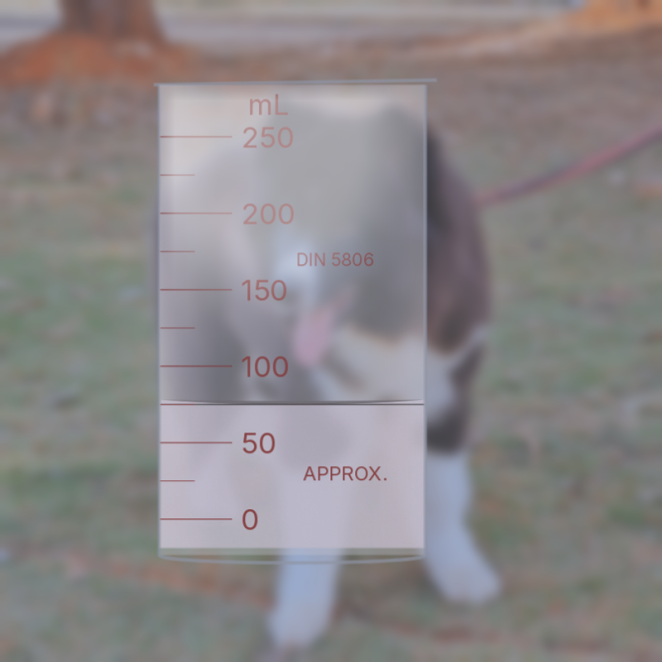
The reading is 75 mL
